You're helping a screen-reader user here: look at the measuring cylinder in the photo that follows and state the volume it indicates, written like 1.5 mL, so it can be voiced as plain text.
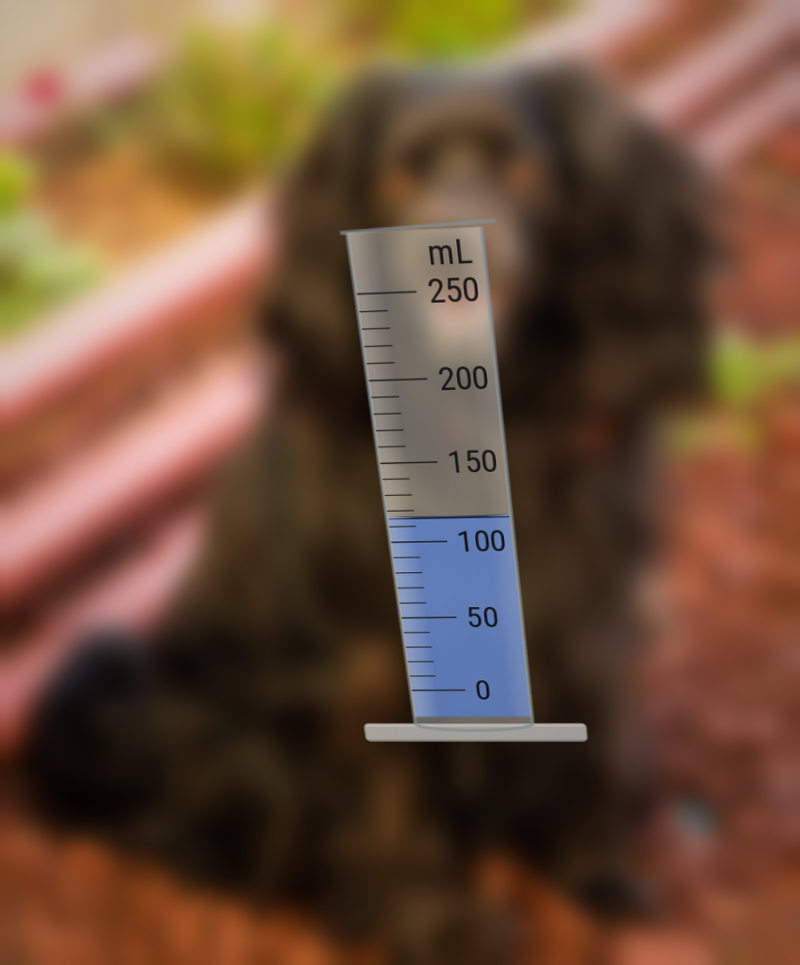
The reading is 115 mL
